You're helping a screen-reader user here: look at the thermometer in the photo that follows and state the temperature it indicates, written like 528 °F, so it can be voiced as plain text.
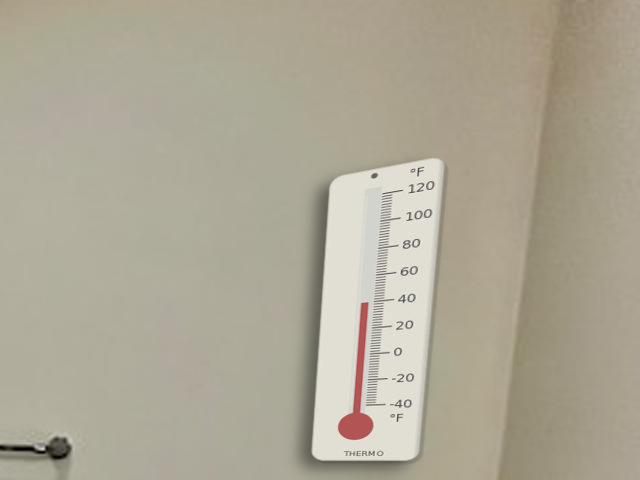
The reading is 40 °F
